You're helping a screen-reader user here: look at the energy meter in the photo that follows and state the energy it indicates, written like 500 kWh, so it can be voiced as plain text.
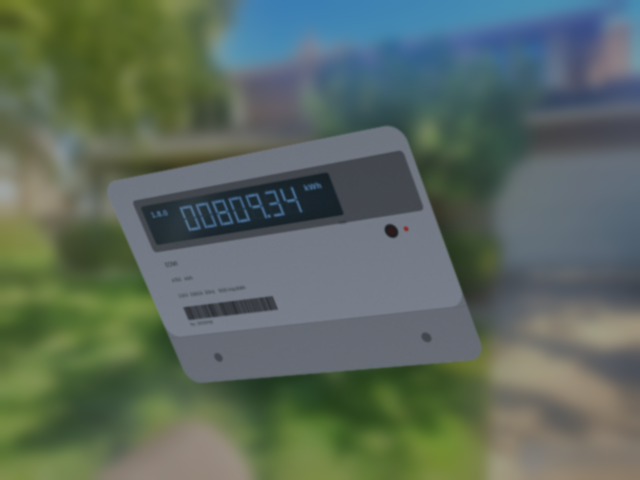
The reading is 809.34 kWh
